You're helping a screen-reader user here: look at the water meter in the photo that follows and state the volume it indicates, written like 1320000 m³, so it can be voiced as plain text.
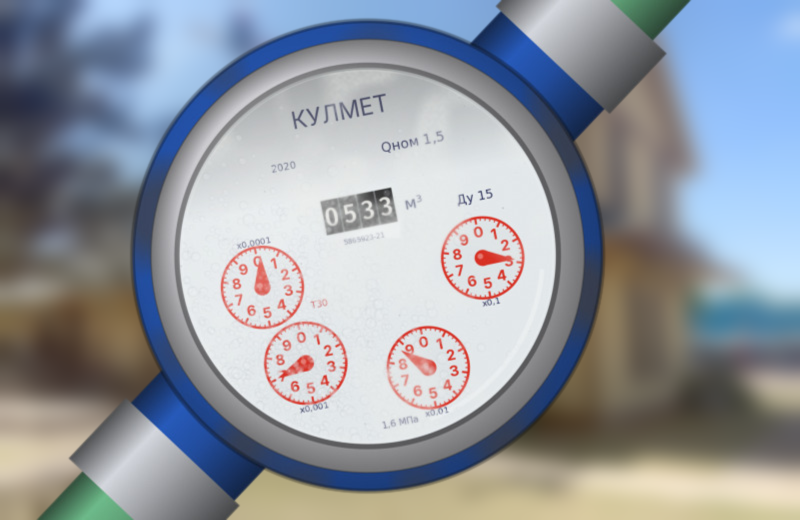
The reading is 533.2870 m³
